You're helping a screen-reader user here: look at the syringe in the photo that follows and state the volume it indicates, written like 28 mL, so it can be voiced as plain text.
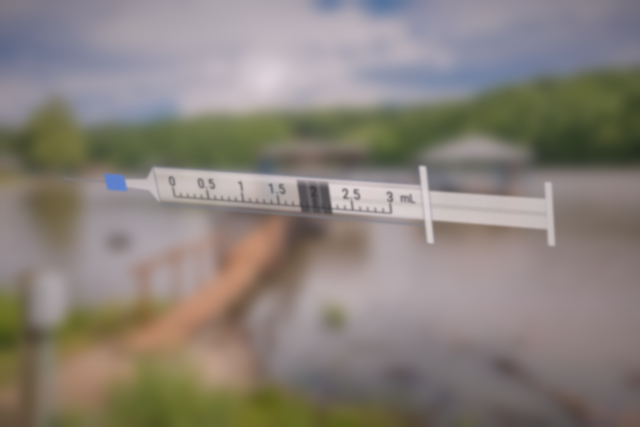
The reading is 1.8 mL
